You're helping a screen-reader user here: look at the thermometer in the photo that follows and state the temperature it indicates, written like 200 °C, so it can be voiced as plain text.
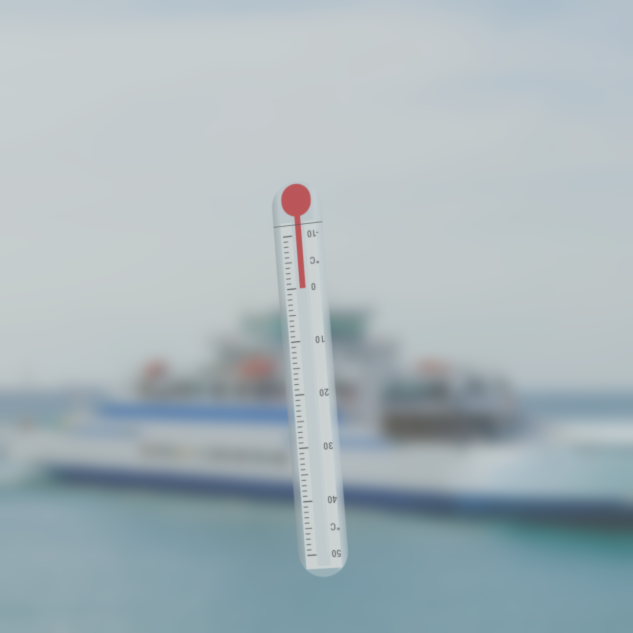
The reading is 0 °C
